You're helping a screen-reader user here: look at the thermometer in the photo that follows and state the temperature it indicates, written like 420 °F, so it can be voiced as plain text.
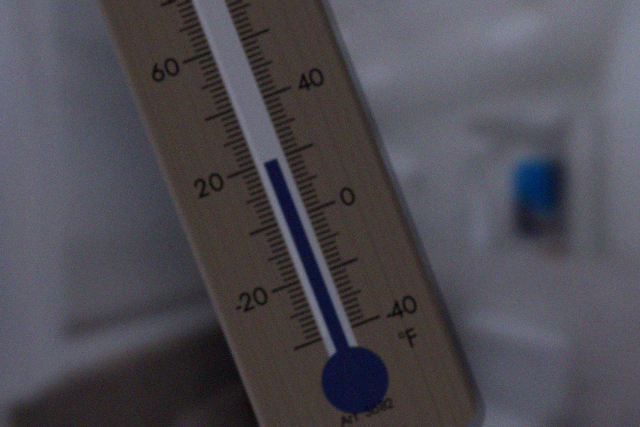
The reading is 20 °F
